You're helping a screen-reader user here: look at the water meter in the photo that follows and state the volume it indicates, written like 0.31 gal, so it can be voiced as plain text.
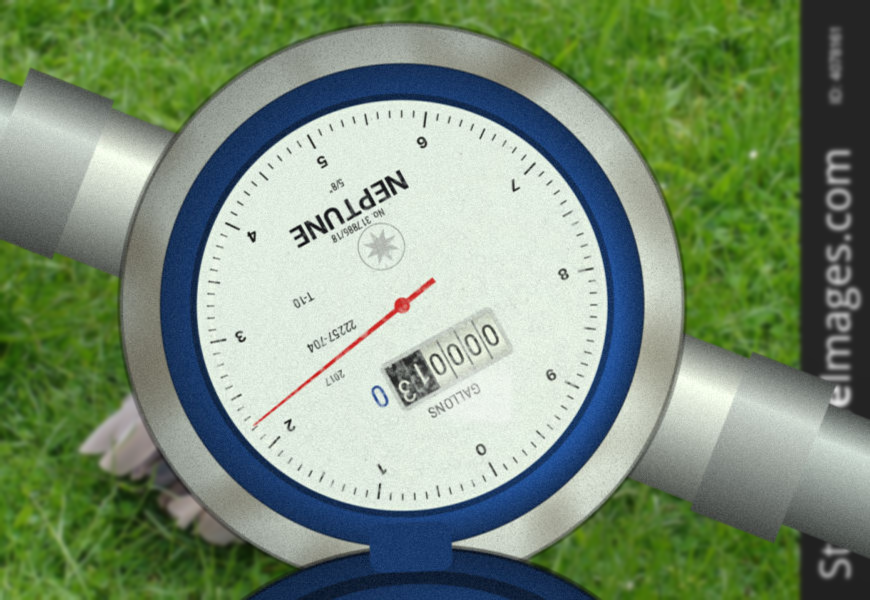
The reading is 132.2 gal
